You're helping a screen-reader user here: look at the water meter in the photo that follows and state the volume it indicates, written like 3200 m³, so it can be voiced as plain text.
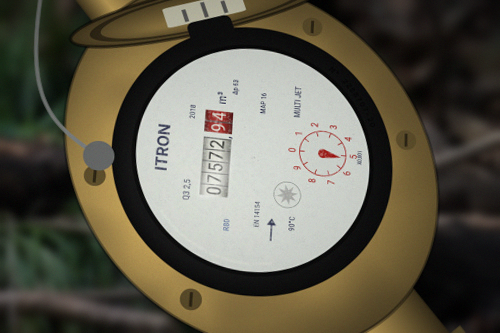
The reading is 7572.945 m³
